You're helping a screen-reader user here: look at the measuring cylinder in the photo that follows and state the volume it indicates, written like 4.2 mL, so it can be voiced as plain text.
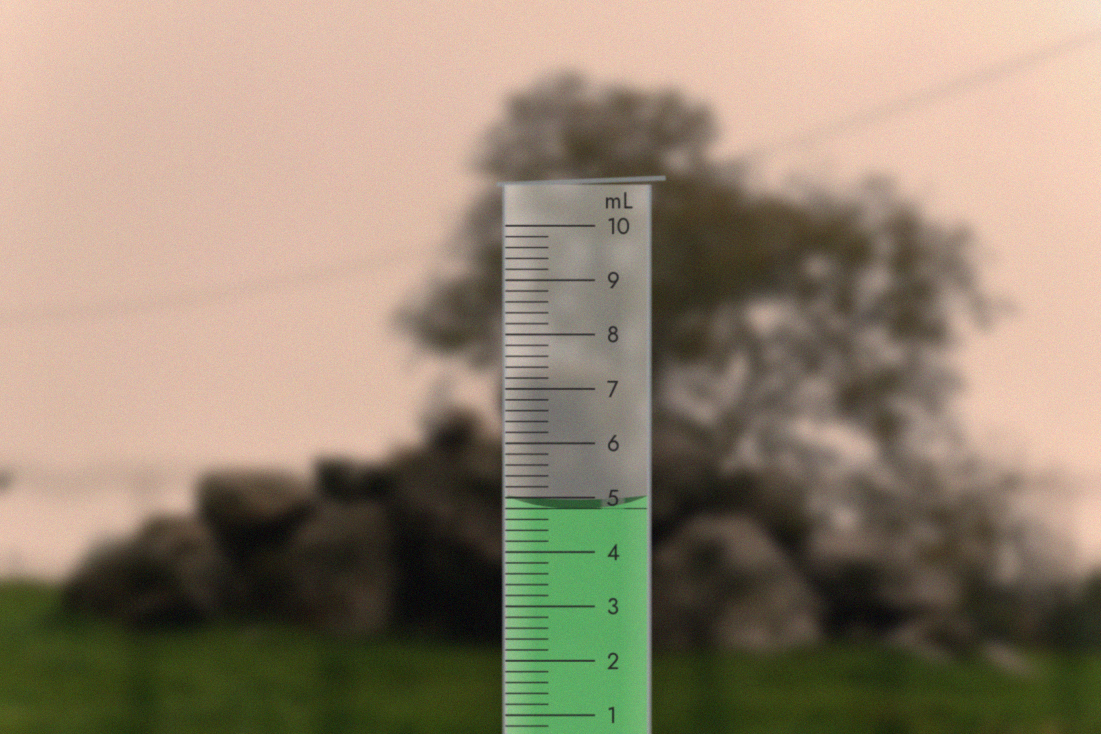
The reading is 4.8 mL
